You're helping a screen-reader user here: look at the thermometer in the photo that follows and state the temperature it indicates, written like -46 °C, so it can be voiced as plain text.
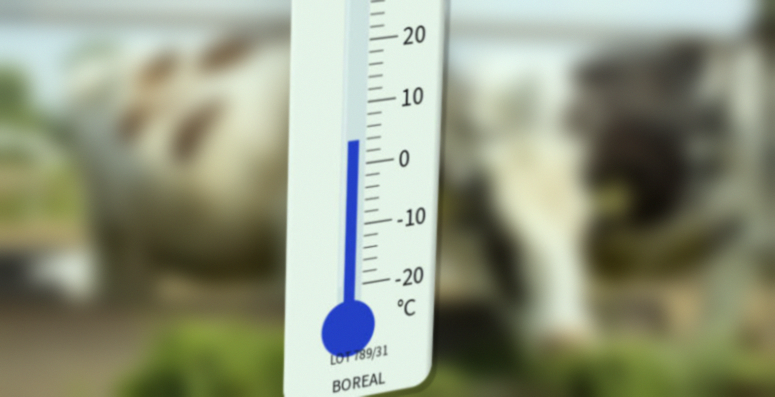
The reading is 4 °C
